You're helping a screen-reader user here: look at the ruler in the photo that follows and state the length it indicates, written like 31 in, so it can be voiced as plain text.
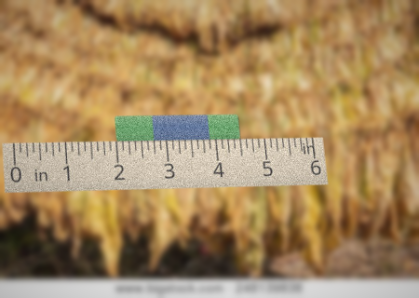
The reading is 2.5 in
